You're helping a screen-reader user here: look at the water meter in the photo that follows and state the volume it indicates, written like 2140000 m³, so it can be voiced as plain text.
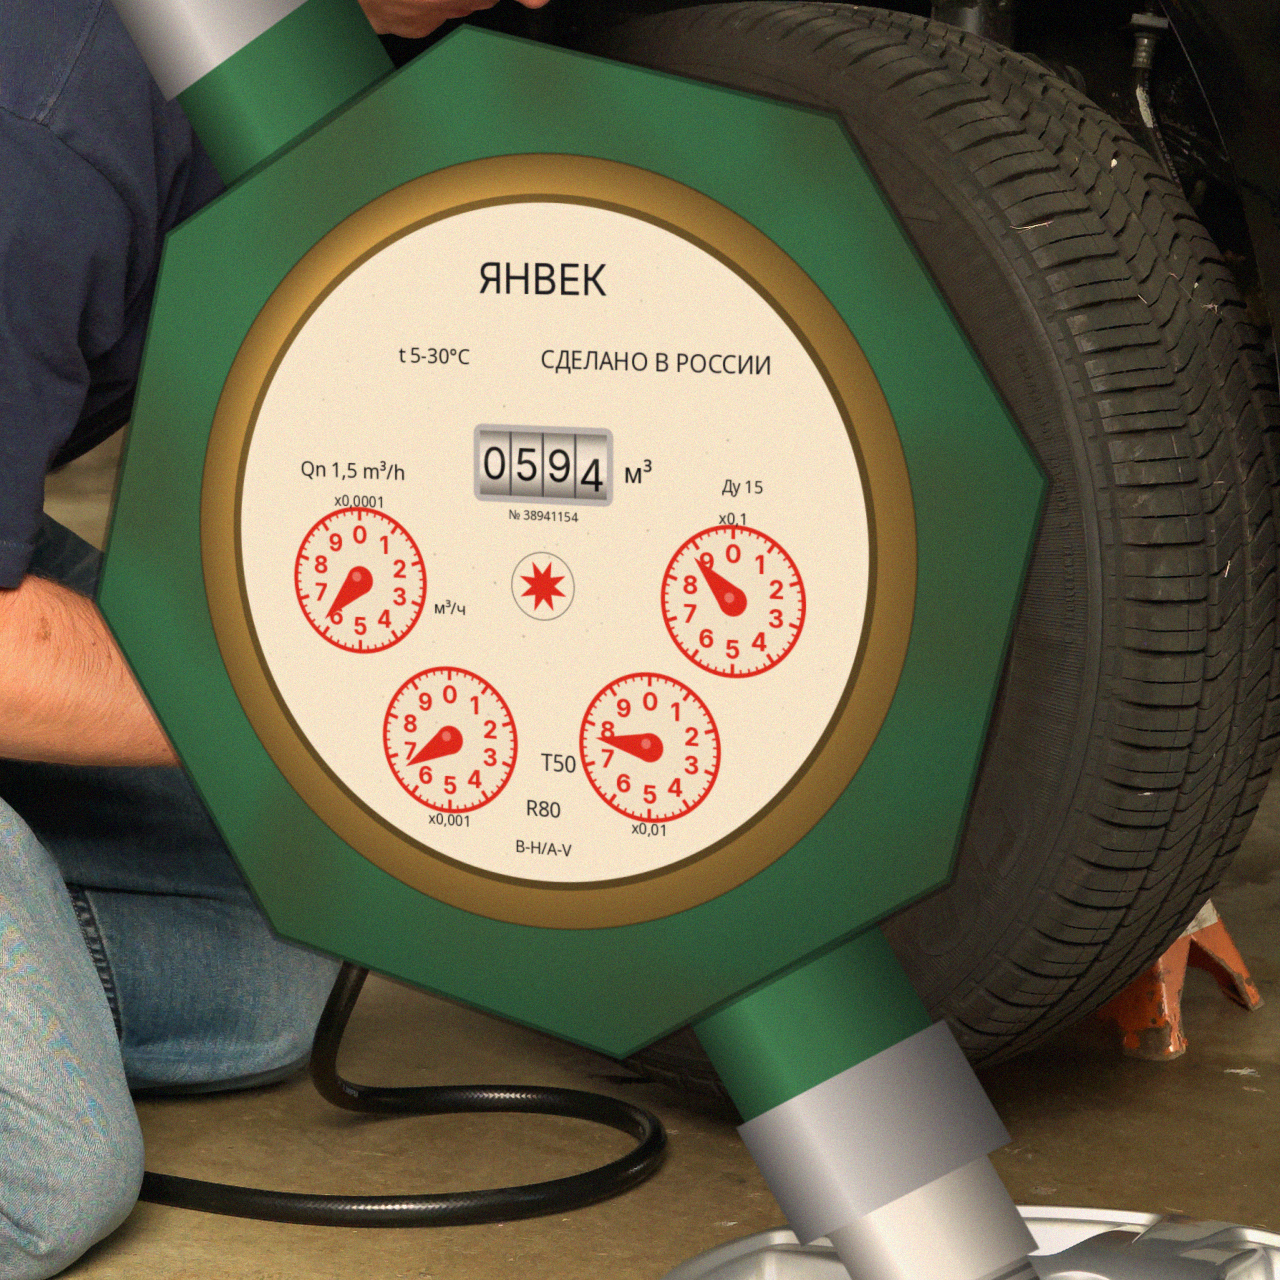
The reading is 593.8766 m³
